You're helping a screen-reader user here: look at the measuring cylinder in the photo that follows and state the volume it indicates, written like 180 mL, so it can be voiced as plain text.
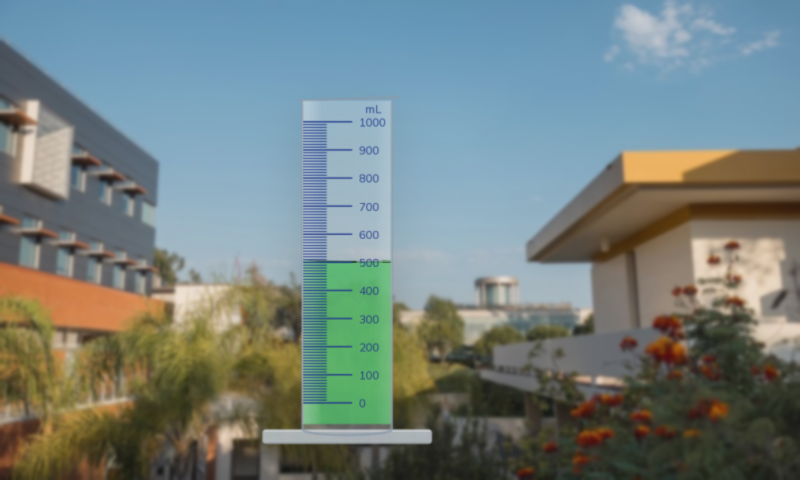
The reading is 500 mL
